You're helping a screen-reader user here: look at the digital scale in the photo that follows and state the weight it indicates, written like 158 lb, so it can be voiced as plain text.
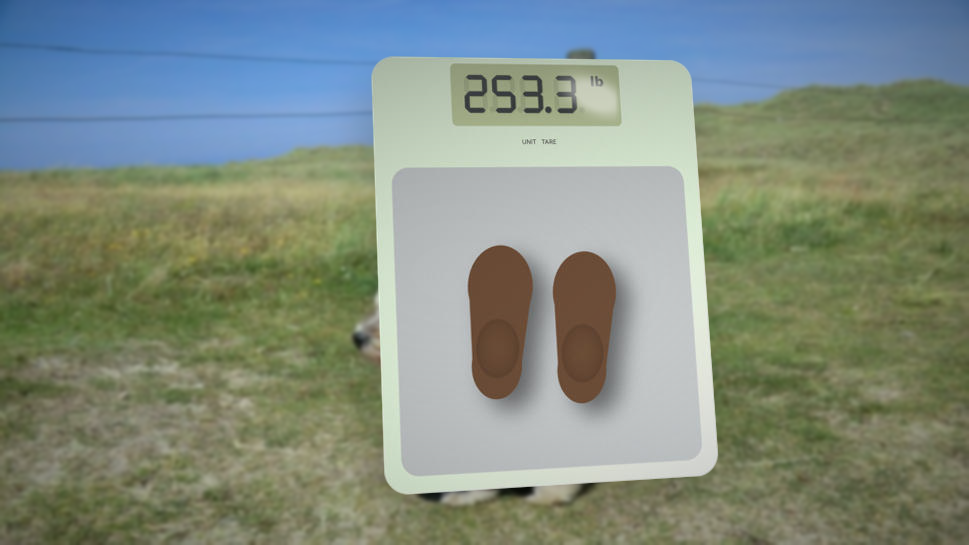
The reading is 253.3 lb
